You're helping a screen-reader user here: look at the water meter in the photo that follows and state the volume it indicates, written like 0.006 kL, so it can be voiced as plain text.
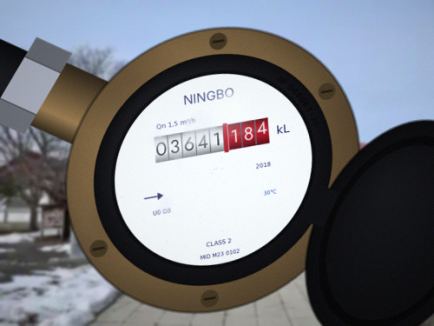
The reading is 3641.184 kL
